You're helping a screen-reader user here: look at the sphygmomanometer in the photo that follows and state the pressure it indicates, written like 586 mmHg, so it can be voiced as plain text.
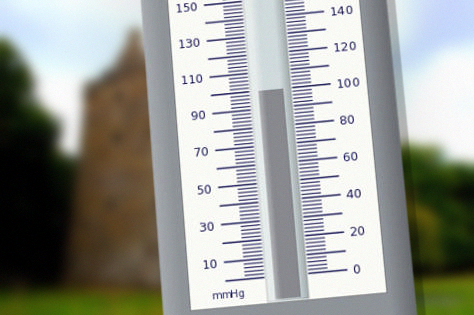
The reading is 100 mmHg
